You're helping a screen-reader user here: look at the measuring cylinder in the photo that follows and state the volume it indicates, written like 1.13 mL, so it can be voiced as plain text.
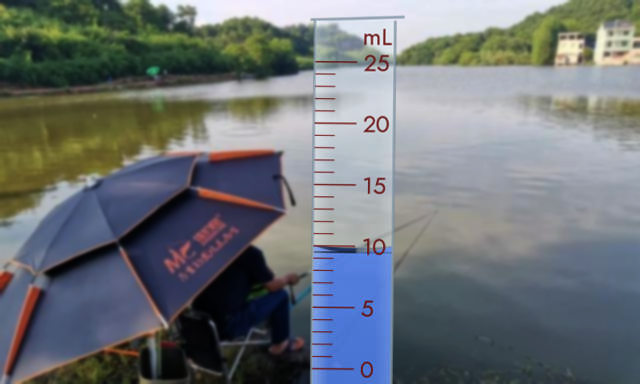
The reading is 9.5 mL
